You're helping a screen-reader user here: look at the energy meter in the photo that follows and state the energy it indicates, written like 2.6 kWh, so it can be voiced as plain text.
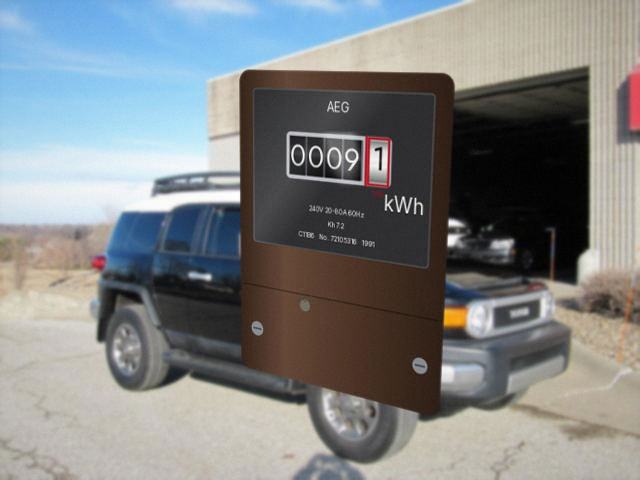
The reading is 9.1 kWh
